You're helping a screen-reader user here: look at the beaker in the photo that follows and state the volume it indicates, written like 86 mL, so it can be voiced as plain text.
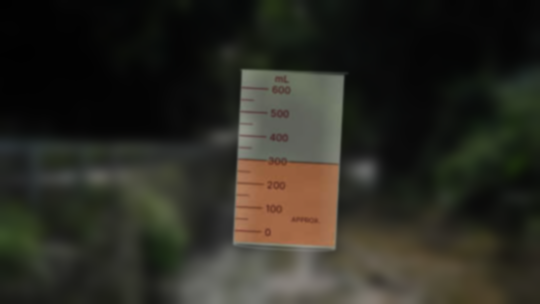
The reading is 300 mL
